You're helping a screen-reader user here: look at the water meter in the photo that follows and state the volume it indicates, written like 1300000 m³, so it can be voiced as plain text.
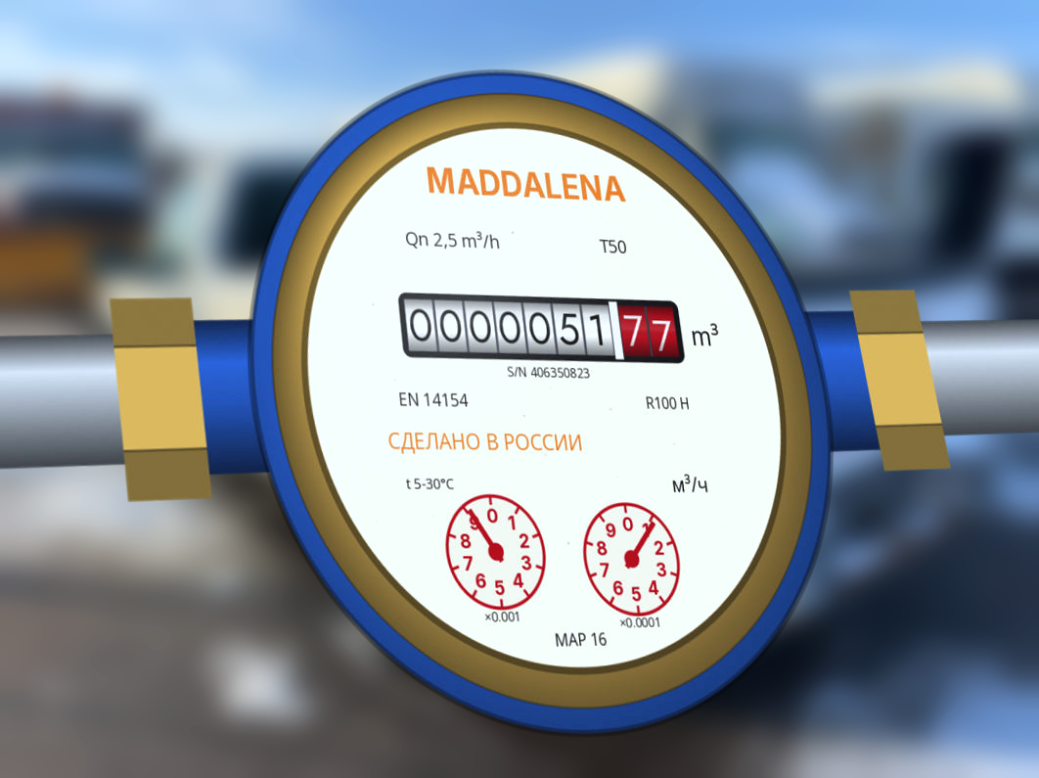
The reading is 51.7691 m³
